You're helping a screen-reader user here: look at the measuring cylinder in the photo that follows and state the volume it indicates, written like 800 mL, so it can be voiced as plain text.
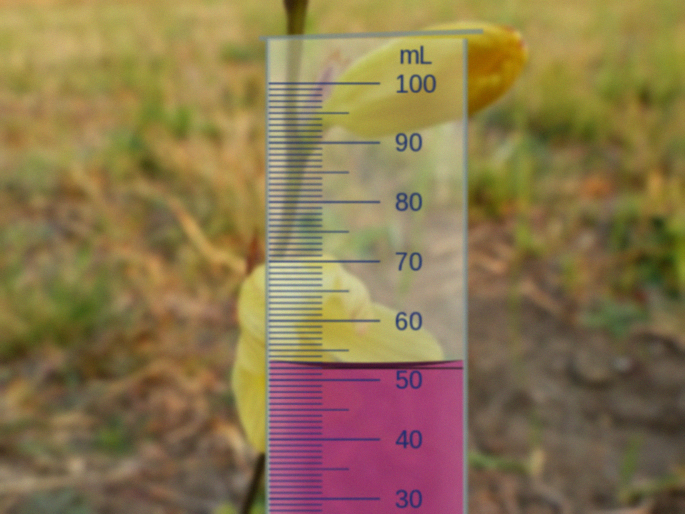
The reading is 52 mL
